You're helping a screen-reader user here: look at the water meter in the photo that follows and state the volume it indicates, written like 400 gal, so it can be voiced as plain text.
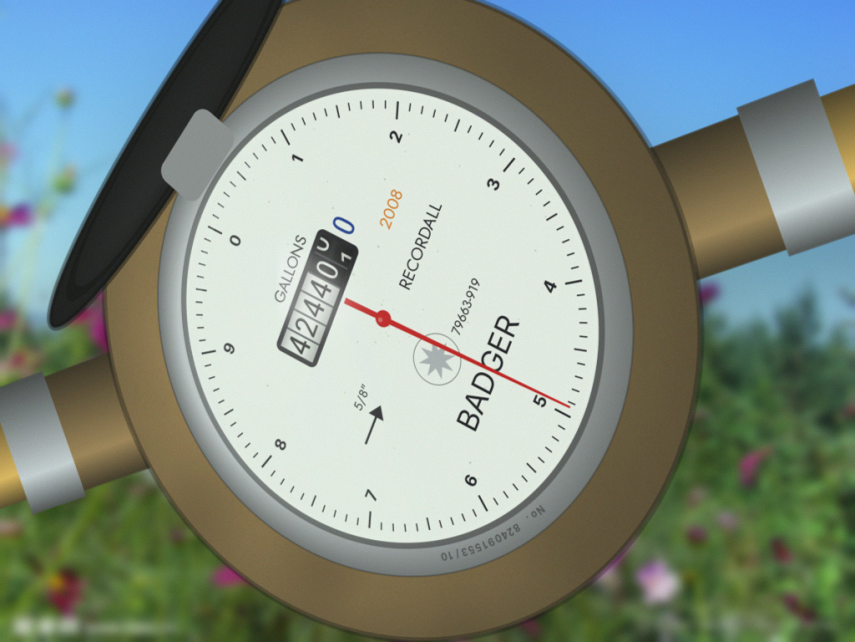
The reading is 4244004.9 gal
